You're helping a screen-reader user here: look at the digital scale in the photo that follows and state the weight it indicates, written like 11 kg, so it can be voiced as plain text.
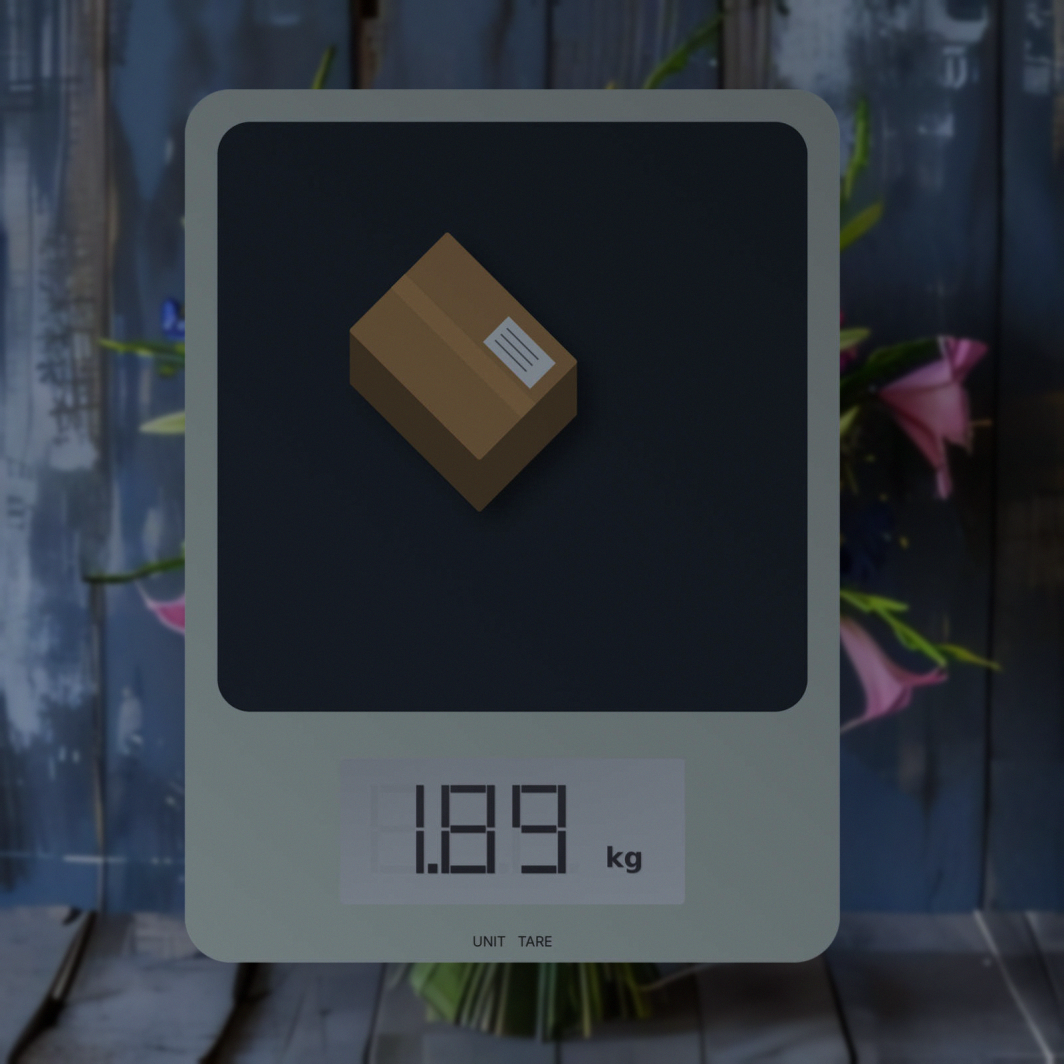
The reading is 1.89 kg
